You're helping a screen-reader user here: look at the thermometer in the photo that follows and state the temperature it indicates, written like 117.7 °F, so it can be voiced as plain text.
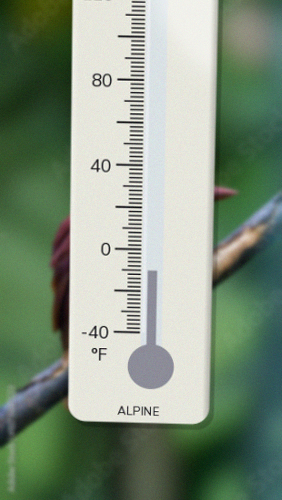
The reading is -10 °F
